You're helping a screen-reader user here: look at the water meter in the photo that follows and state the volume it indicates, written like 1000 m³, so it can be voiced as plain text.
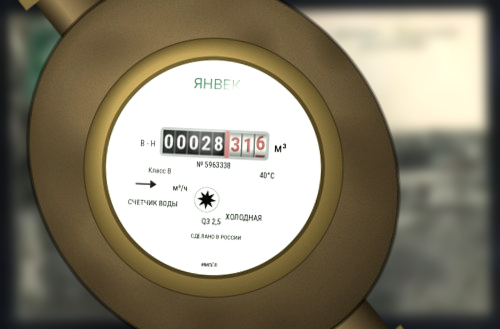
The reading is 28.316 m³
